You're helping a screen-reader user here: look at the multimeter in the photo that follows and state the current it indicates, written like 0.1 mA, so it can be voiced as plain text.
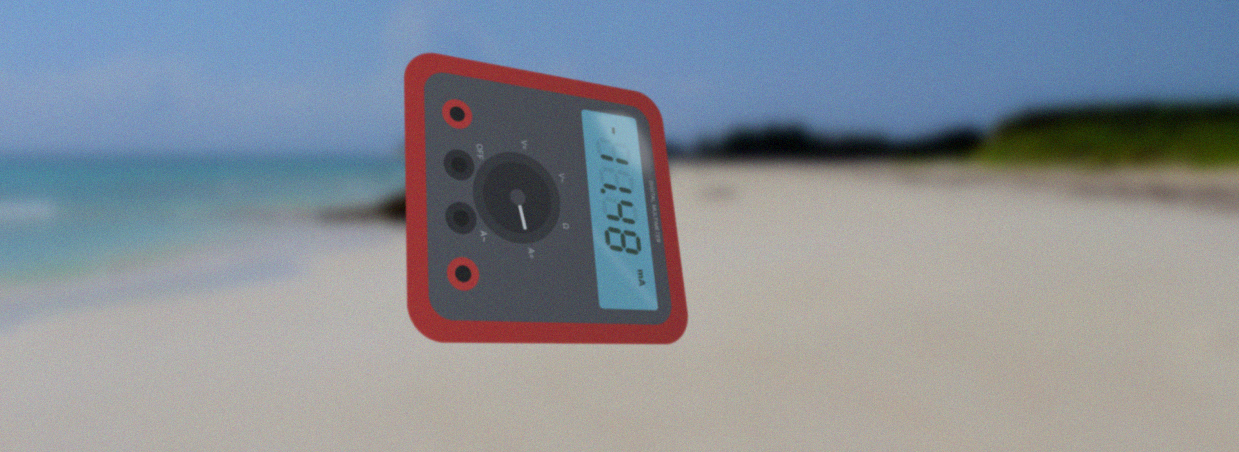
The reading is -11.48 mA
